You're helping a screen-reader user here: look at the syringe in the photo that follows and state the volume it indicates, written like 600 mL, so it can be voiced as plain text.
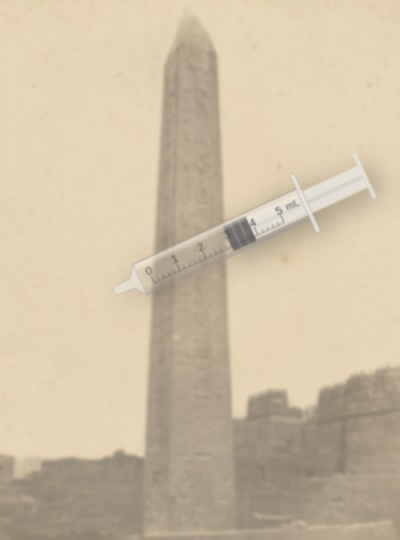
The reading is 3 mL
